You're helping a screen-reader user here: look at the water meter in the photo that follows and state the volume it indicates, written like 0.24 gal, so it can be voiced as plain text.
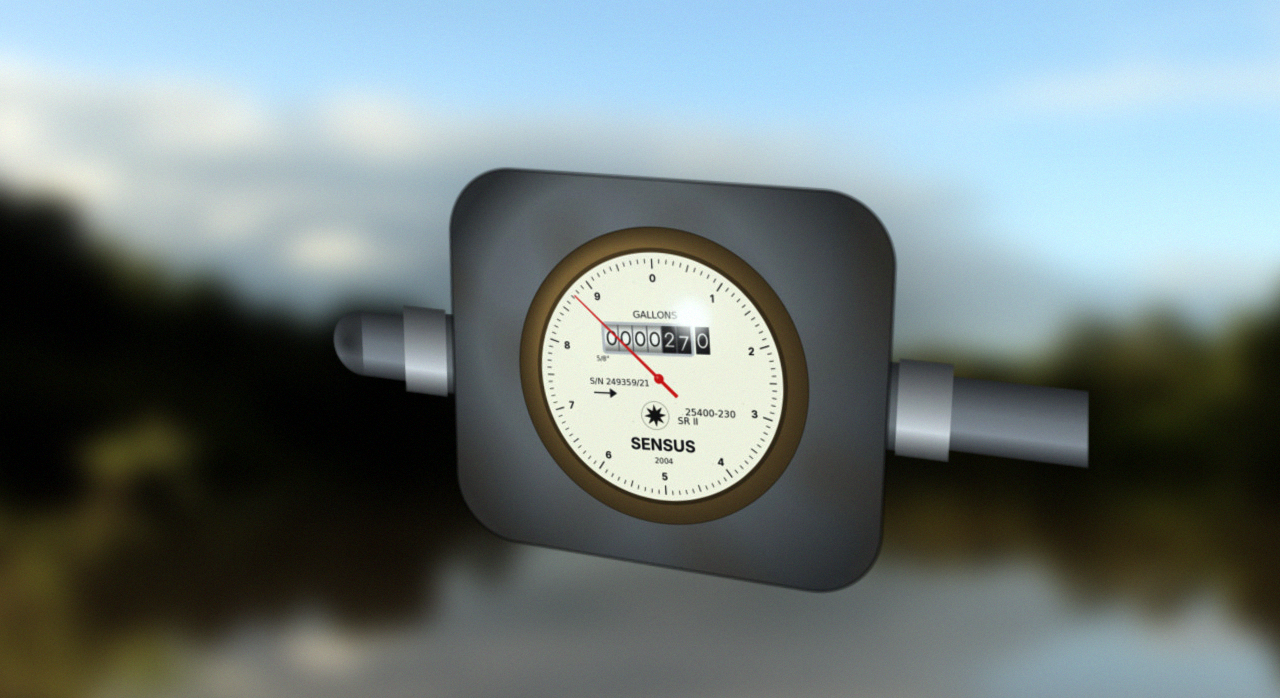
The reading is 268.7 gal
